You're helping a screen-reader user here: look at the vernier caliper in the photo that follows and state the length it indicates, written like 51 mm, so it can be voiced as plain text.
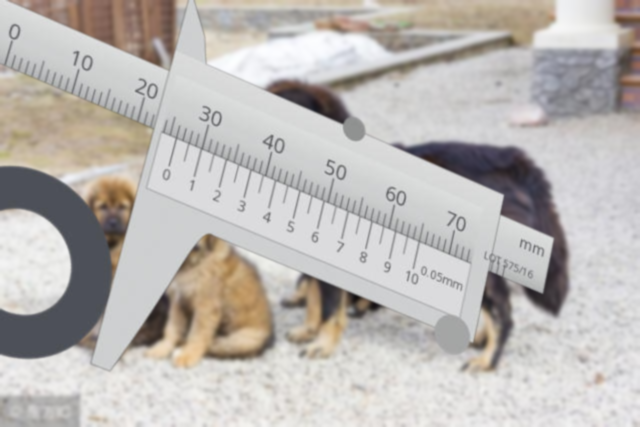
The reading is 26.0 mm
